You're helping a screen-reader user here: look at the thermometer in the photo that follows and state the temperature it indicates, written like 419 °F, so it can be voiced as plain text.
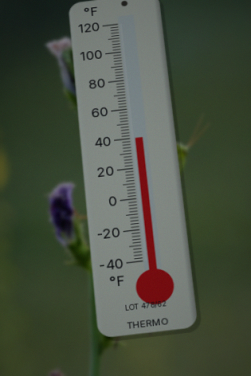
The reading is 40 °F
